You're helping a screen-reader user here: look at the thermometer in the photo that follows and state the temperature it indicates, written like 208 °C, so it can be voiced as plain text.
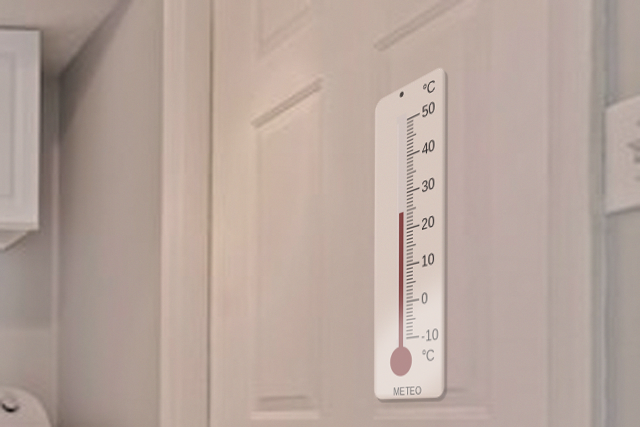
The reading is 25 °C
